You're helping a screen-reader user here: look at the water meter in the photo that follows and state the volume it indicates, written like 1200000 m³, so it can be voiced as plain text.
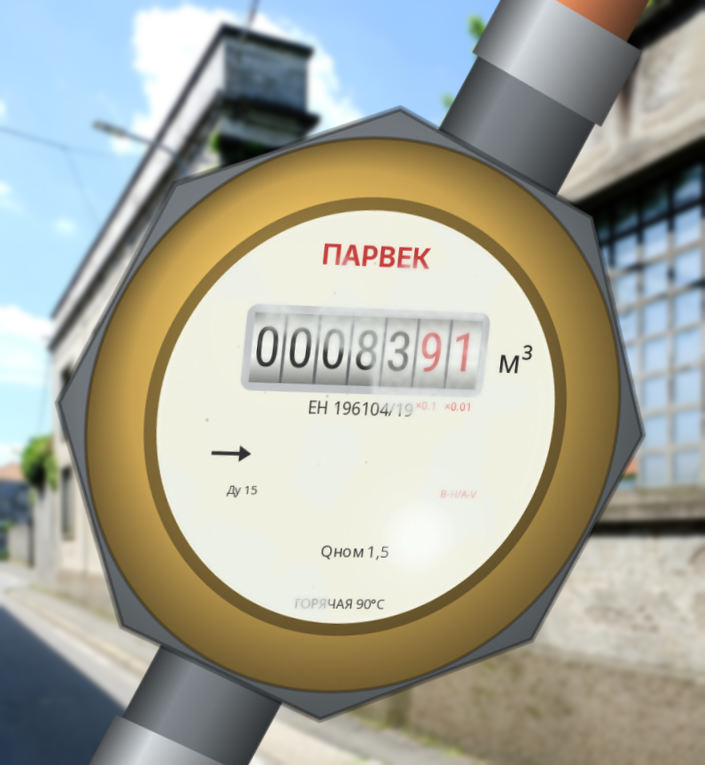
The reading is 83.91 m³
